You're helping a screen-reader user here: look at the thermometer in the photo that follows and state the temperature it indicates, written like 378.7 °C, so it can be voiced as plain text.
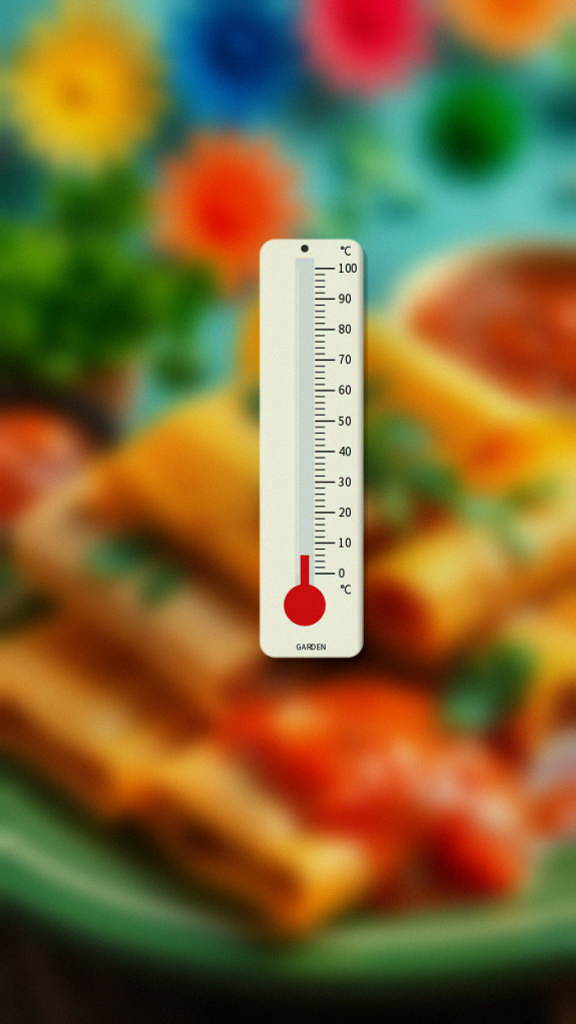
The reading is 6 °C
